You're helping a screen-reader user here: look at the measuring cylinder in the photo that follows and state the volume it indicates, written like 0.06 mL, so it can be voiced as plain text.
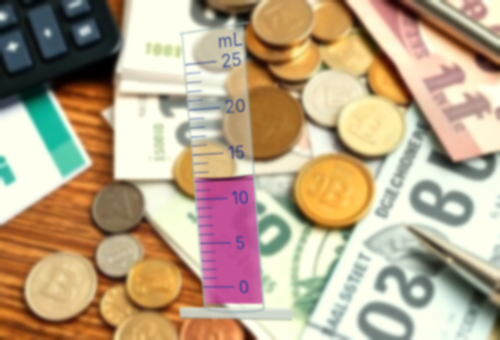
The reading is 12 mL
